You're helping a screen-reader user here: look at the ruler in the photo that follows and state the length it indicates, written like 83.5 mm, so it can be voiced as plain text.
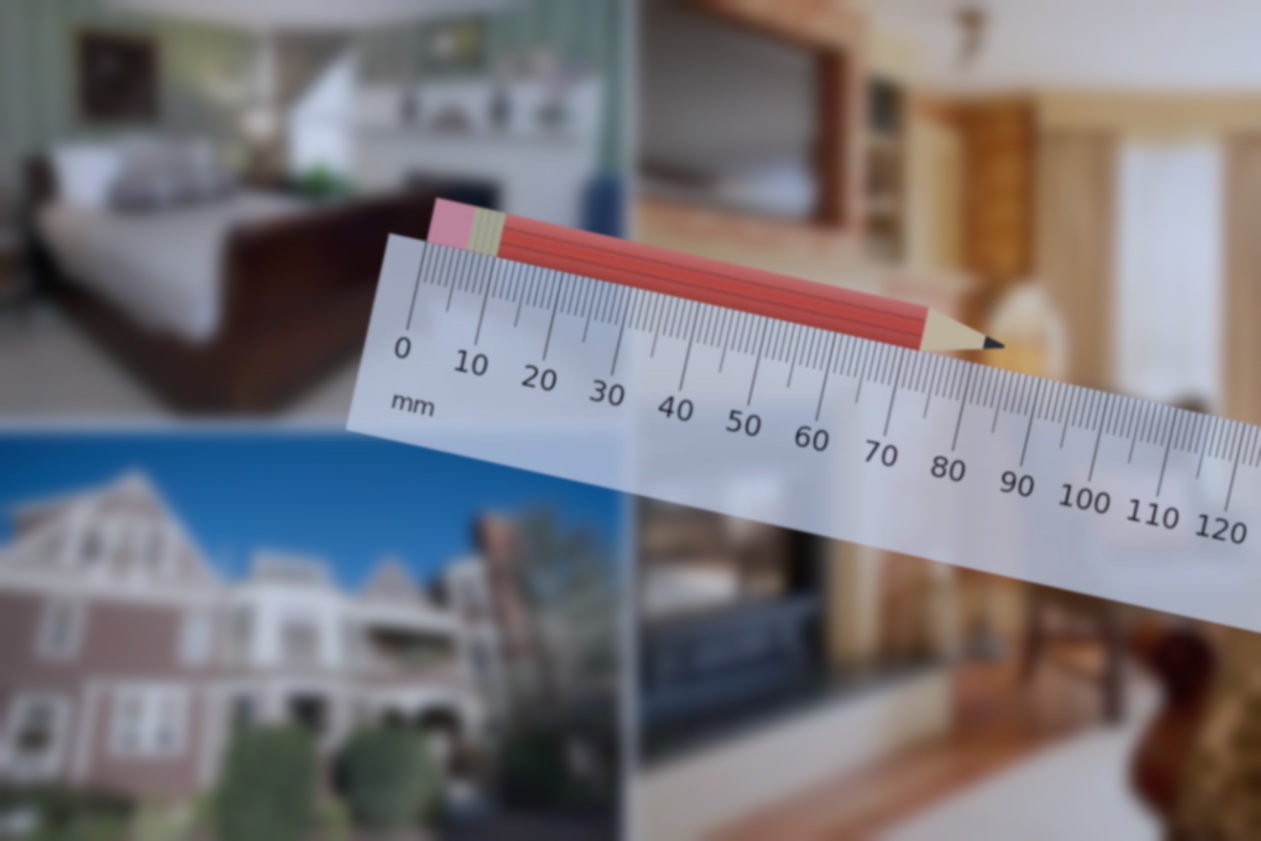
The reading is 84 mm
